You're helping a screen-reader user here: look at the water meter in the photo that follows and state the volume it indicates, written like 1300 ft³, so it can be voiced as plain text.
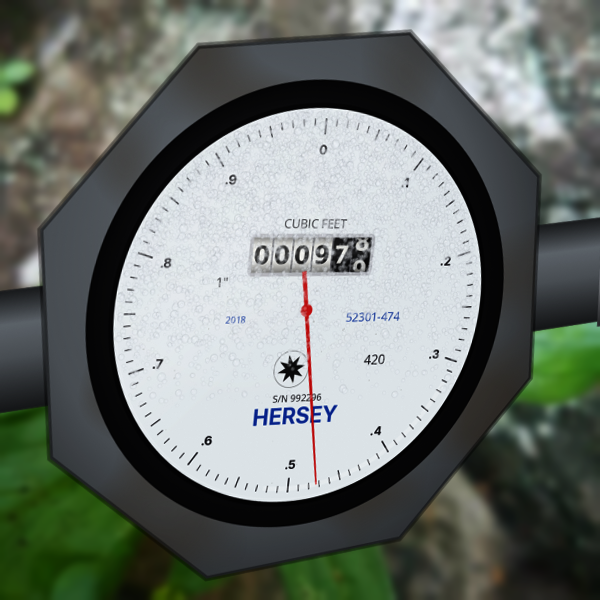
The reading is 978.47 ft³
